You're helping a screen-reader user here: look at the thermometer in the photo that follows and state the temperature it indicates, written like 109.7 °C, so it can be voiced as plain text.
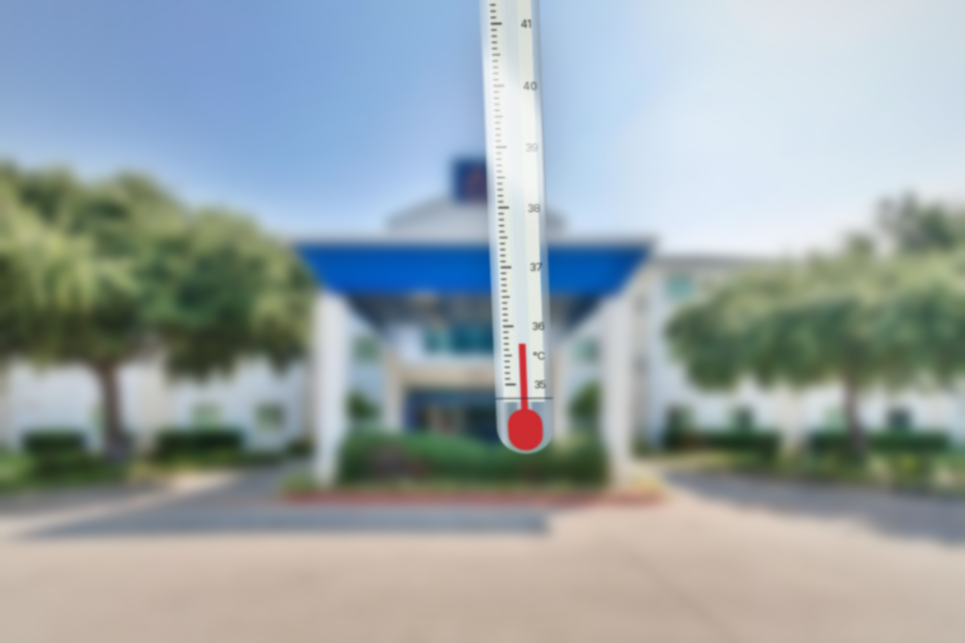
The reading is 35.7 °C
